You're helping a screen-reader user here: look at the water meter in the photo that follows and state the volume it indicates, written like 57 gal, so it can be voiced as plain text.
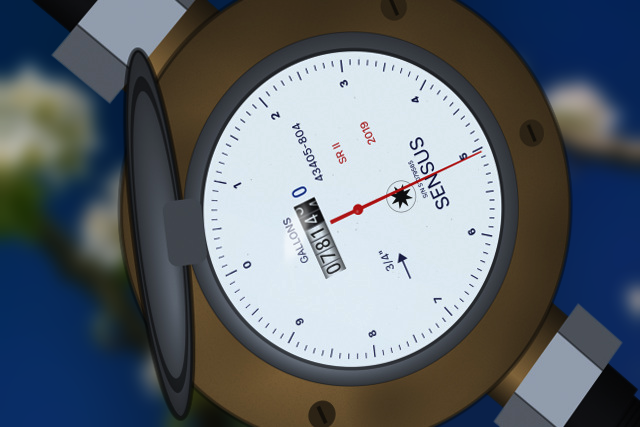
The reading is 781435.0 gal
